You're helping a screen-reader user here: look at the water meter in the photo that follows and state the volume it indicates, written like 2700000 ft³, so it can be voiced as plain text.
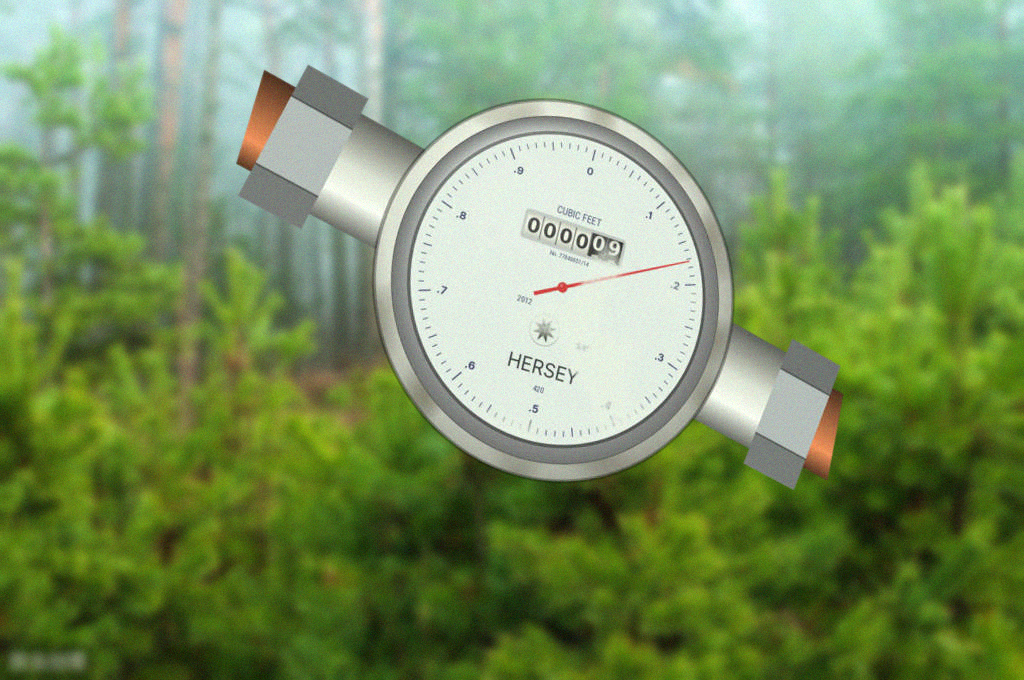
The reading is 9.17 ft³
